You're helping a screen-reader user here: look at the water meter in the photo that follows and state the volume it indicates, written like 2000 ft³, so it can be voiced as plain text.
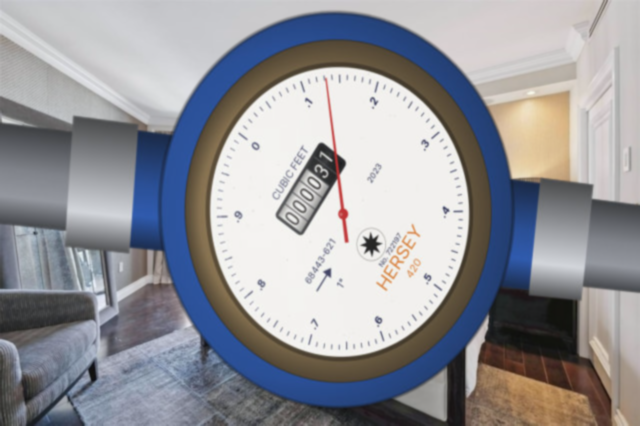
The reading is 31.13 ft³
